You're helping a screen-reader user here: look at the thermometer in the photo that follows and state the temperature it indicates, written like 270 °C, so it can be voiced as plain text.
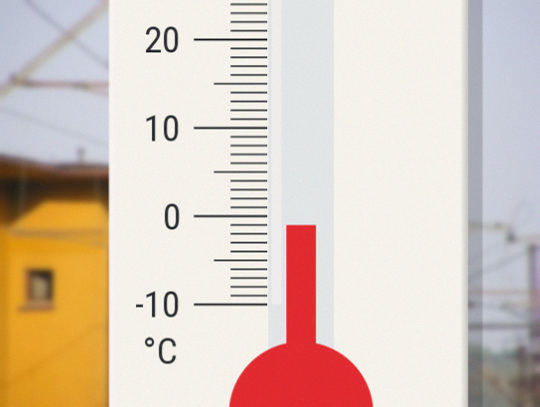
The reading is -1 °C
